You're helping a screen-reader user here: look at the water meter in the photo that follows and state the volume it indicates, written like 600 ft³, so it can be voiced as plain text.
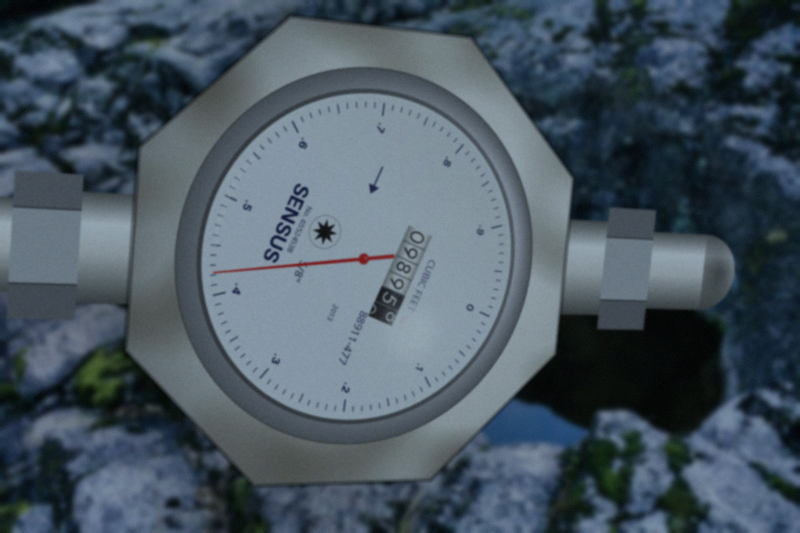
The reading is 98958.42 ft³
